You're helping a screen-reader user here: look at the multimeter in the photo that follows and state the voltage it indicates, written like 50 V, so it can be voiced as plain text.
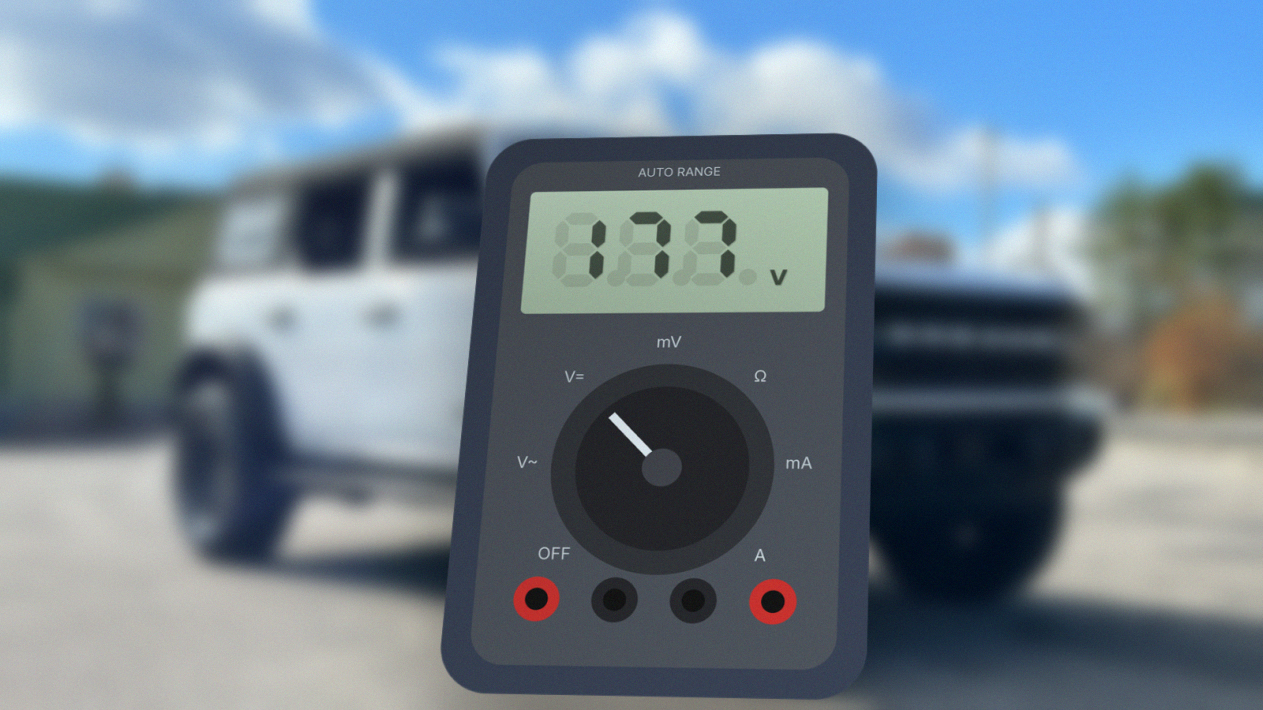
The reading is 177 V
